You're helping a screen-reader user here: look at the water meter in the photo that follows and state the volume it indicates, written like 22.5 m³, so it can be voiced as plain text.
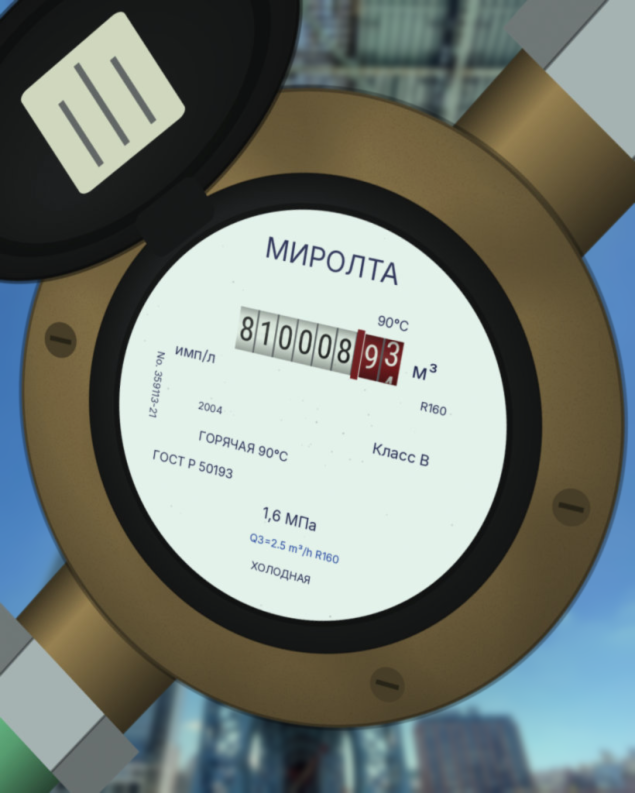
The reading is 810008.93 m³
